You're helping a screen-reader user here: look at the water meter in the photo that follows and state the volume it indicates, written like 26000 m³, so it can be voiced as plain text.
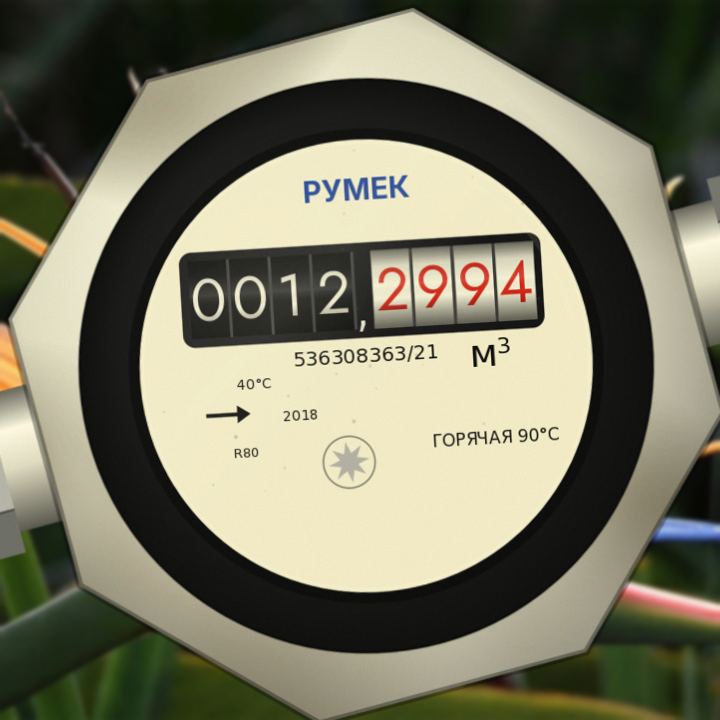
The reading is 12.2994 m³
